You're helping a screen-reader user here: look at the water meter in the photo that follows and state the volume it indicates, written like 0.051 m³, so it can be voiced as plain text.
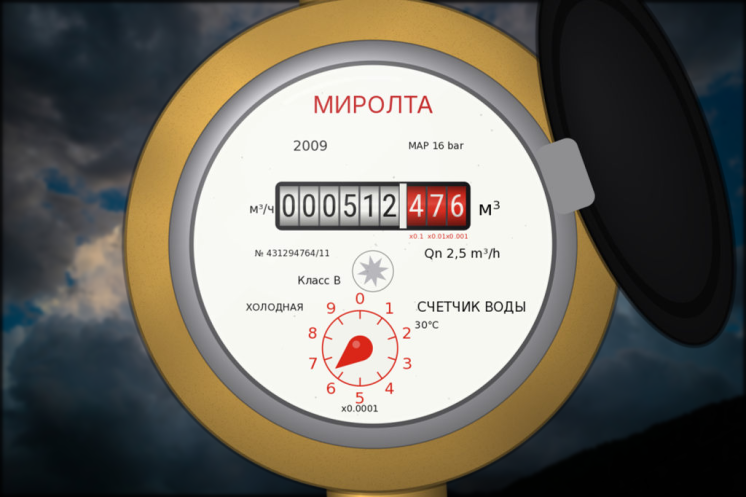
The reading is 512.4766 m³
